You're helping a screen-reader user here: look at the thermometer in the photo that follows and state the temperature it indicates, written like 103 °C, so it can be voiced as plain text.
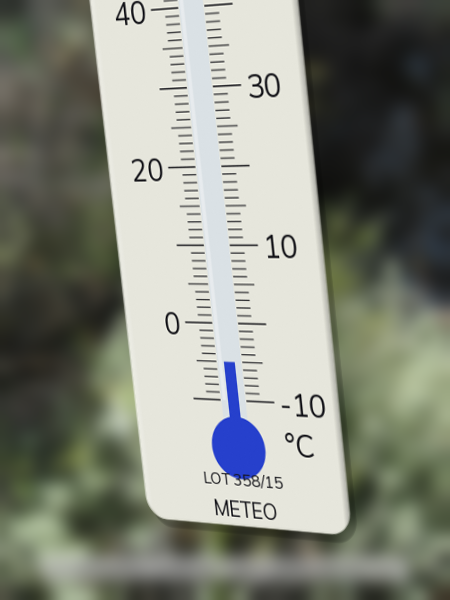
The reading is -5 °C
